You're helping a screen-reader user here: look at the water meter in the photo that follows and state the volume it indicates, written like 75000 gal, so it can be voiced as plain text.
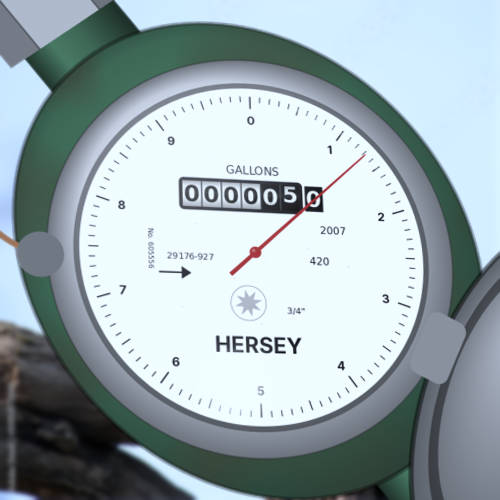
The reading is 51.3 gal
